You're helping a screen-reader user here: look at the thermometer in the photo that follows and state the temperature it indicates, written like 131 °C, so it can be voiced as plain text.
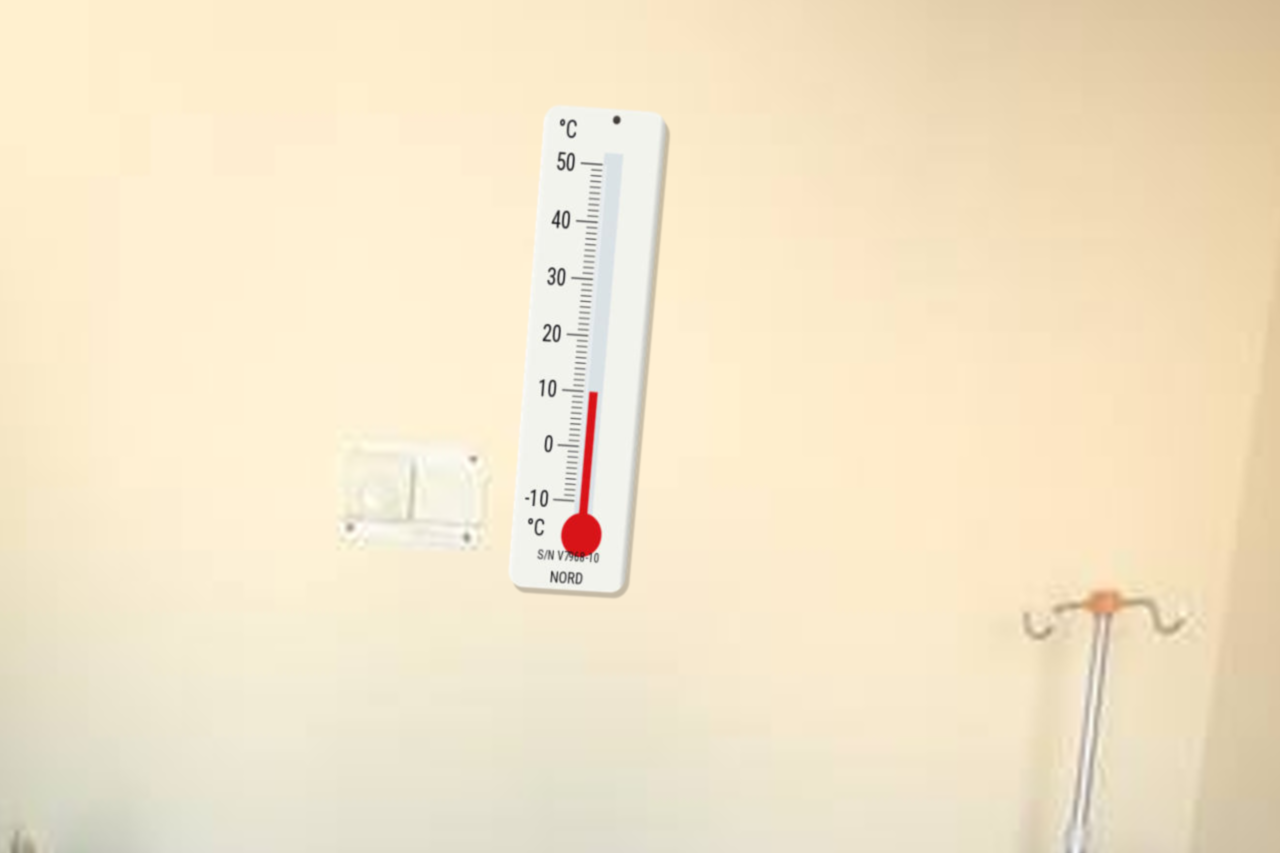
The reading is 10 °C
